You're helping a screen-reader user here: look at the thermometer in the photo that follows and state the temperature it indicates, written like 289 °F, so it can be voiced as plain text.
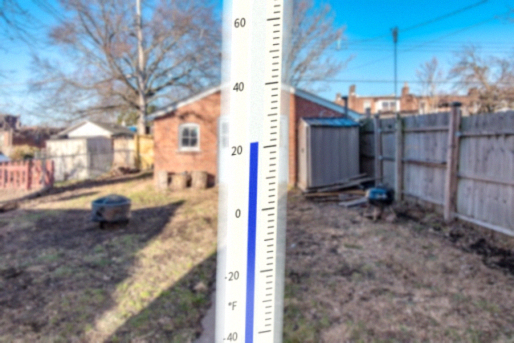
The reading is 22 °F
